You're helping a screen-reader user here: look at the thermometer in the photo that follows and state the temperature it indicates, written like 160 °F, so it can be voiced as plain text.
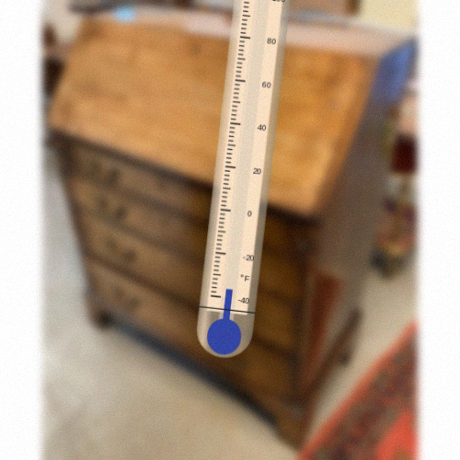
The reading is -36 °F
